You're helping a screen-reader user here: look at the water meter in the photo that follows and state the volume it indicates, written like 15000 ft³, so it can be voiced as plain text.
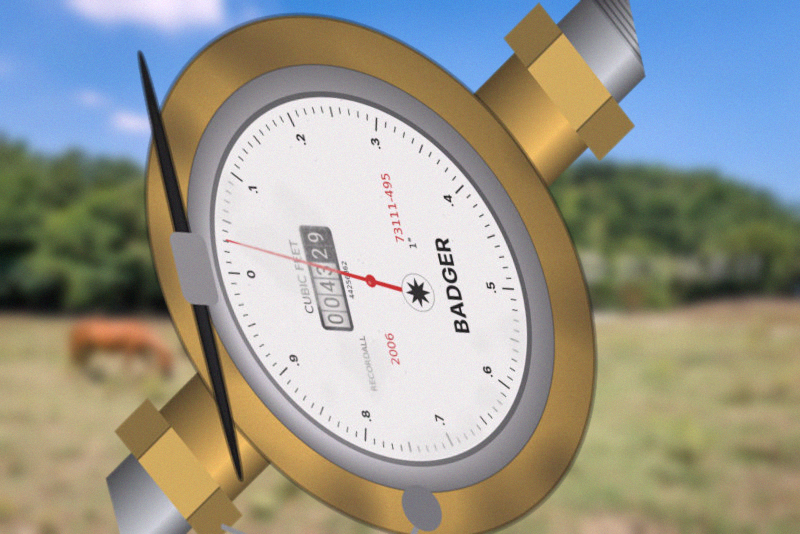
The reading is 4329.03 ft³
